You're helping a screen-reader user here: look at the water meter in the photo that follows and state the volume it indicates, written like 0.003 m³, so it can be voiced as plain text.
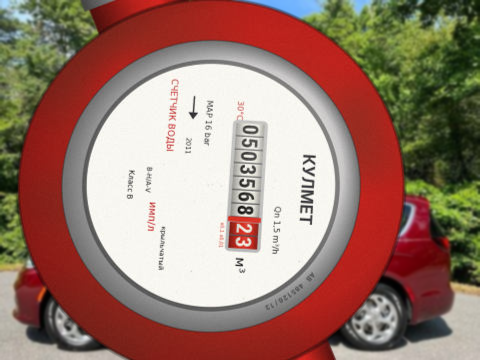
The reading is 503568.23 m³
